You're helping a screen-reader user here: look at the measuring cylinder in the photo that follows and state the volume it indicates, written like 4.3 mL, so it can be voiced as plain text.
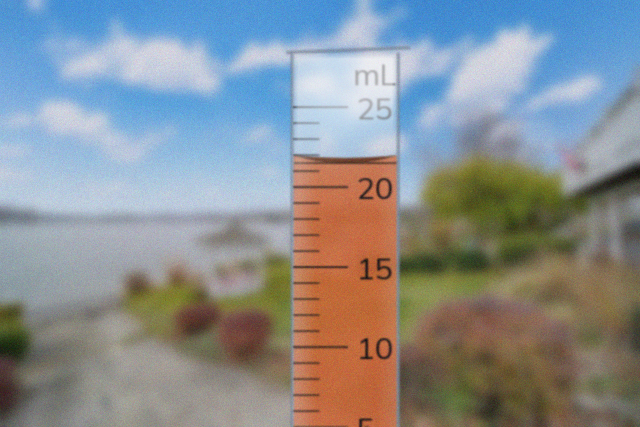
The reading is 21.5 mL
